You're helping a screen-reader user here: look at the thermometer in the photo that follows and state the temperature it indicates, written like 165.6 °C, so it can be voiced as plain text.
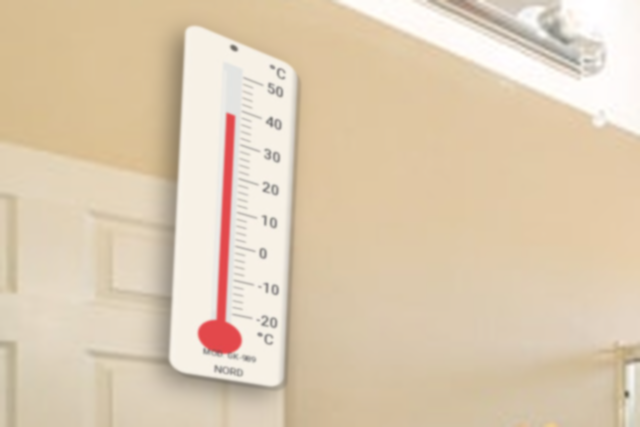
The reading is 38 °C
